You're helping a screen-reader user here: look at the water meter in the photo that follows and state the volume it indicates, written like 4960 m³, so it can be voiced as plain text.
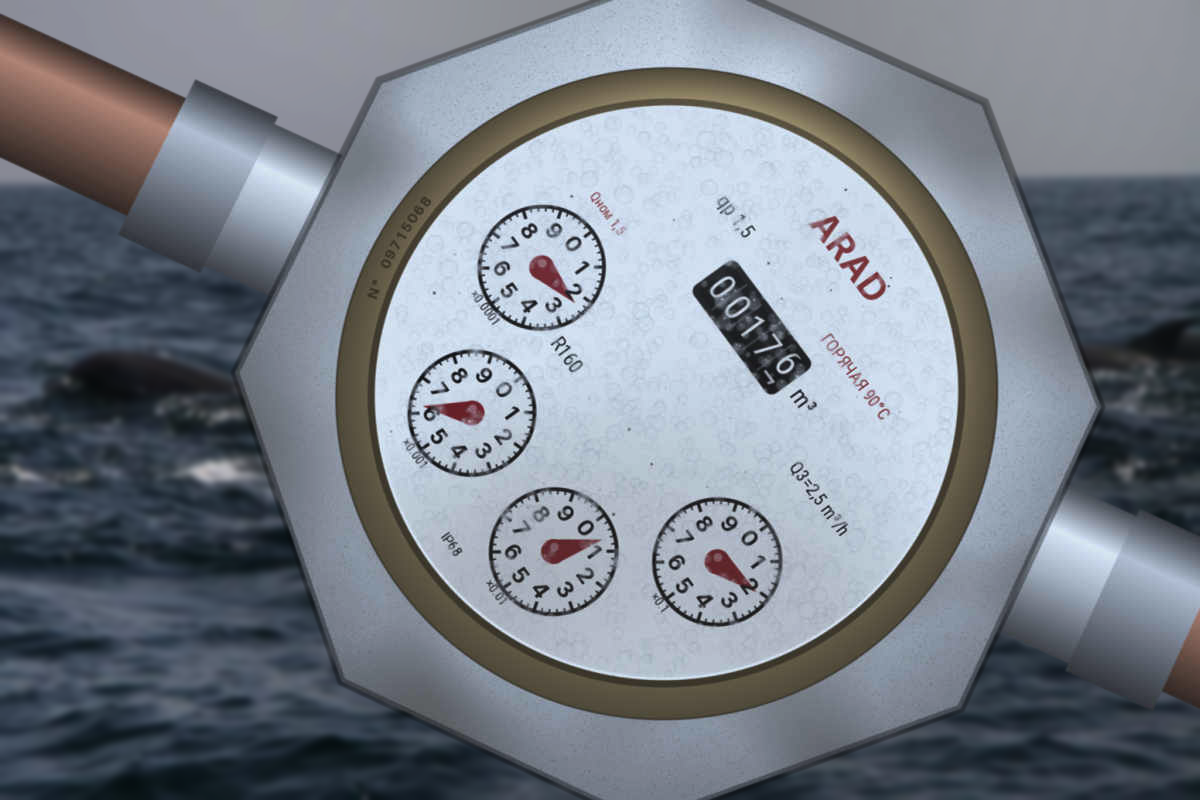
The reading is 176.2062 m³
